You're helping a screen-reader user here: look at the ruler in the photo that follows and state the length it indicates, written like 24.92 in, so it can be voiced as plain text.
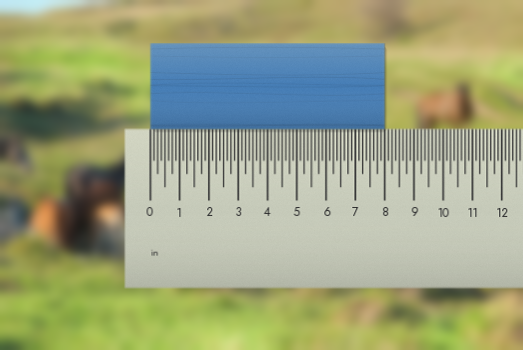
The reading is 8 in
